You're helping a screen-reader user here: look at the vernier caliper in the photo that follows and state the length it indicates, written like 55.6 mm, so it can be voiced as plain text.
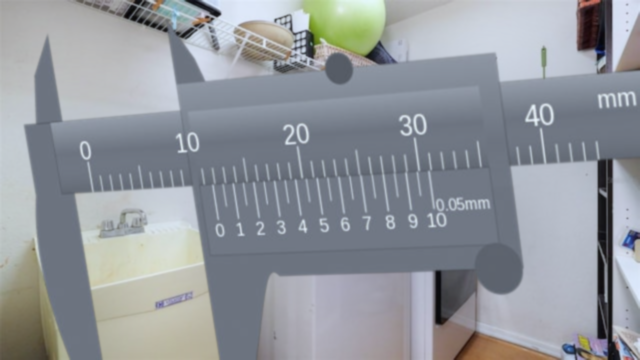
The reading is 11.8 mm
